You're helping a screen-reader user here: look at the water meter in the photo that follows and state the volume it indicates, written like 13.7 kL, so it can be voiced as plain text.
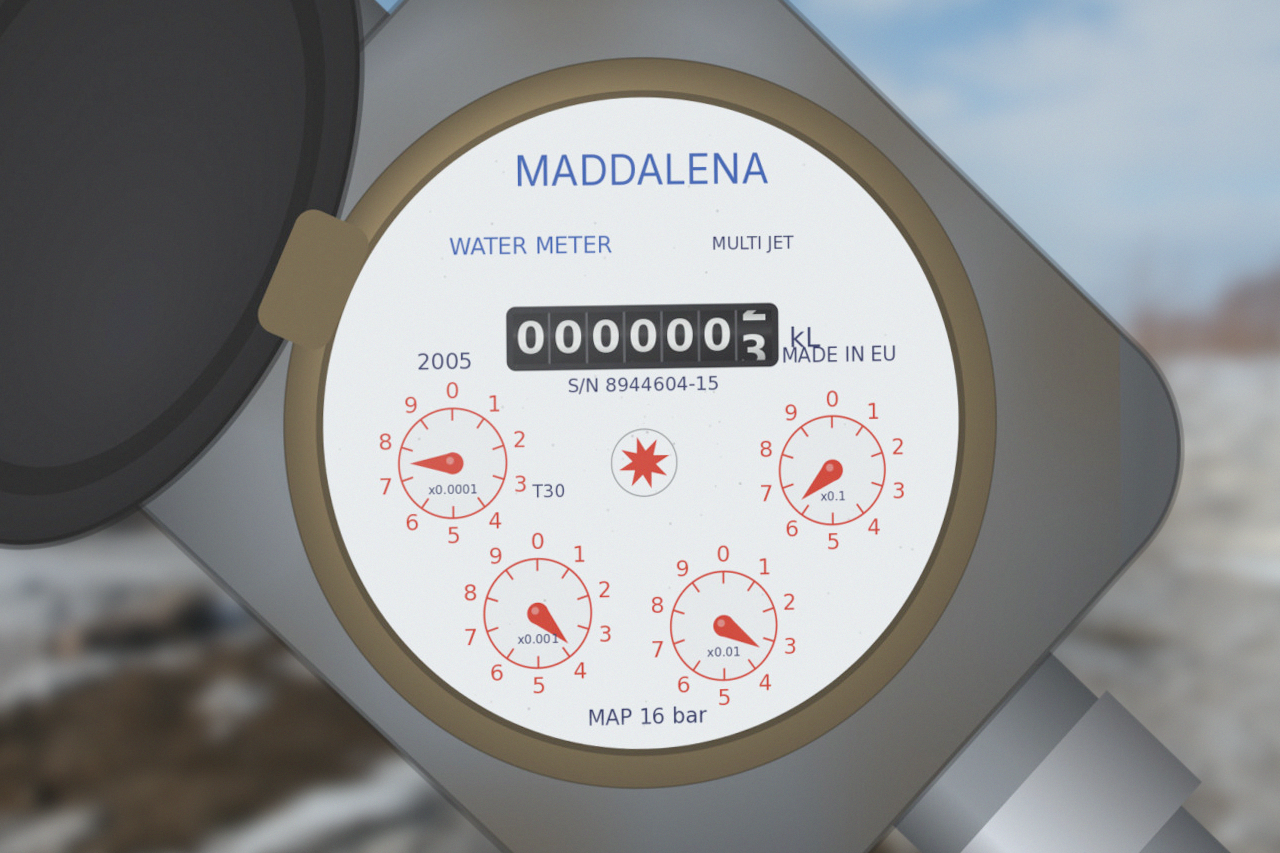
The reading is 2.6337 kL
